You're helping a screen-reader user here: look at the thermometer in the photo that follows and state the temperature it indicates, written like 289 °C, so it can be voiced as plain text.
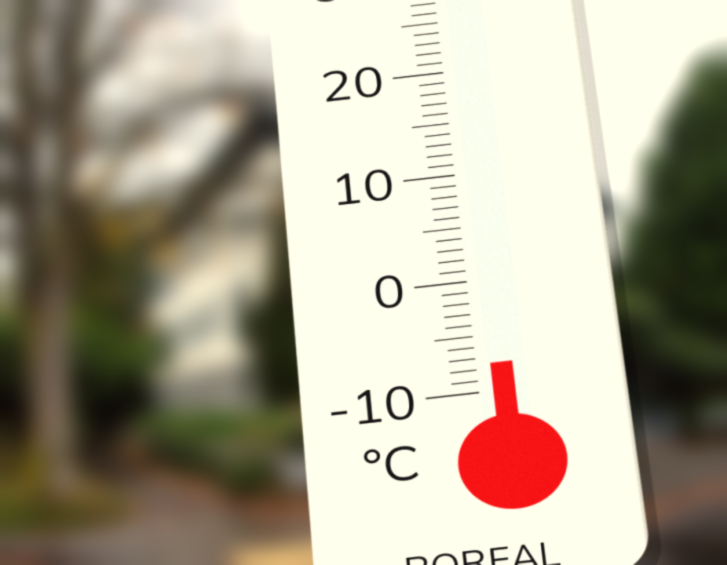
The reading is -7.5 °C
